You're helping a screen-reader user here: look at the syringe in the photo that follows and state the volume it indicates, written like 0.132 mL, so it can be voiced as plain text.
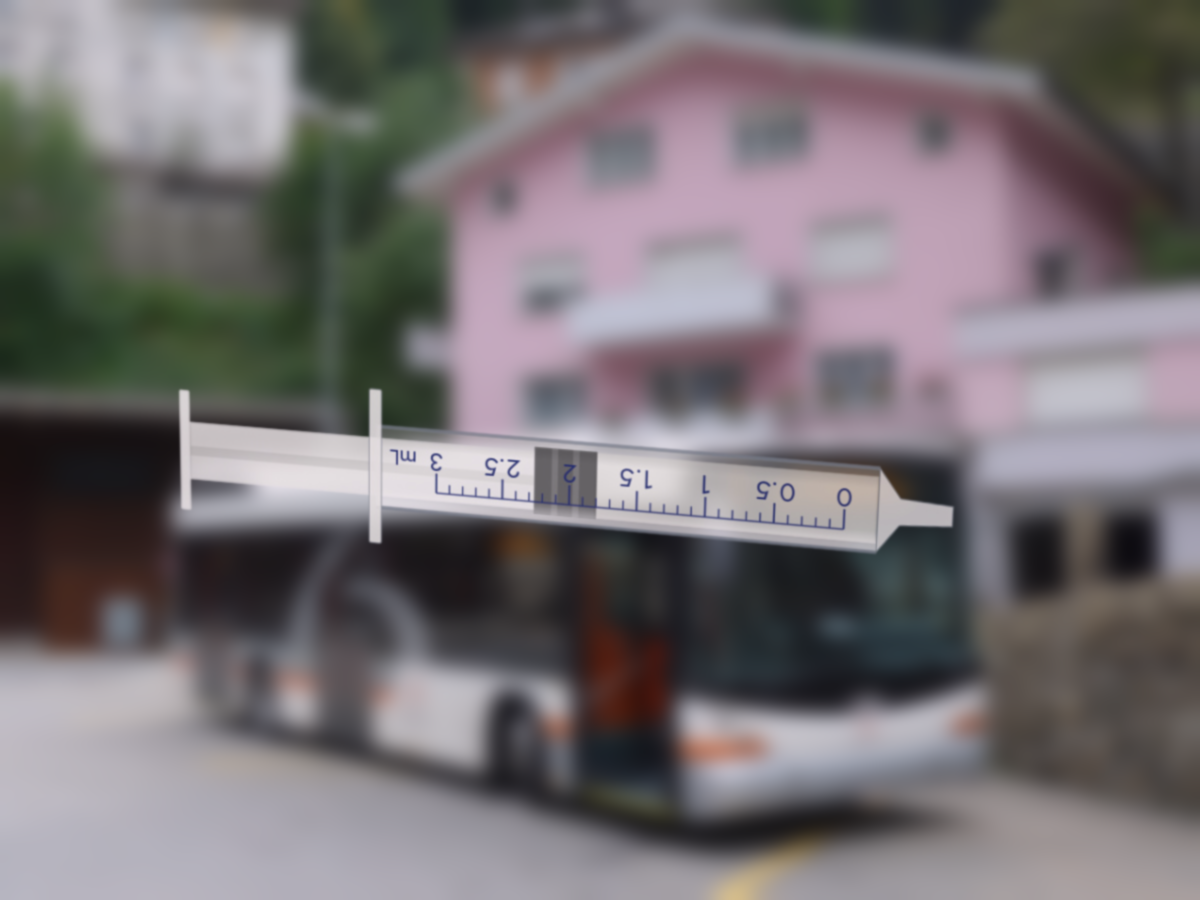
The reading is 1.8 mL
